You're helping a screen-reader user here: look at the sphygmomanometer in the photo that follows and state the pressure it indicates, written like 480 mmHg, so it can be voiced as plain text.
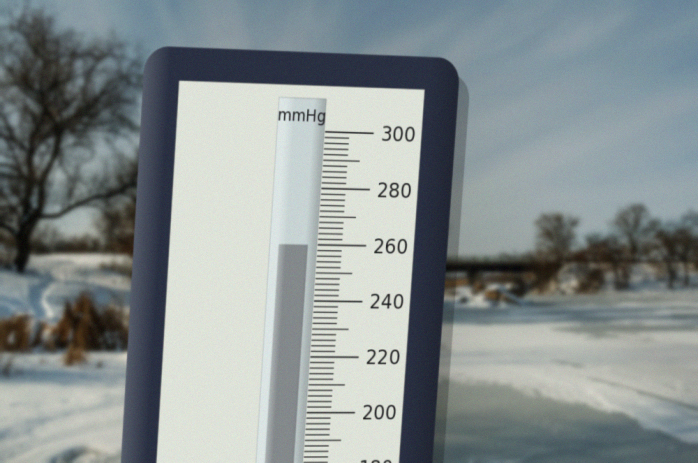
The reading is 260 mmHg
